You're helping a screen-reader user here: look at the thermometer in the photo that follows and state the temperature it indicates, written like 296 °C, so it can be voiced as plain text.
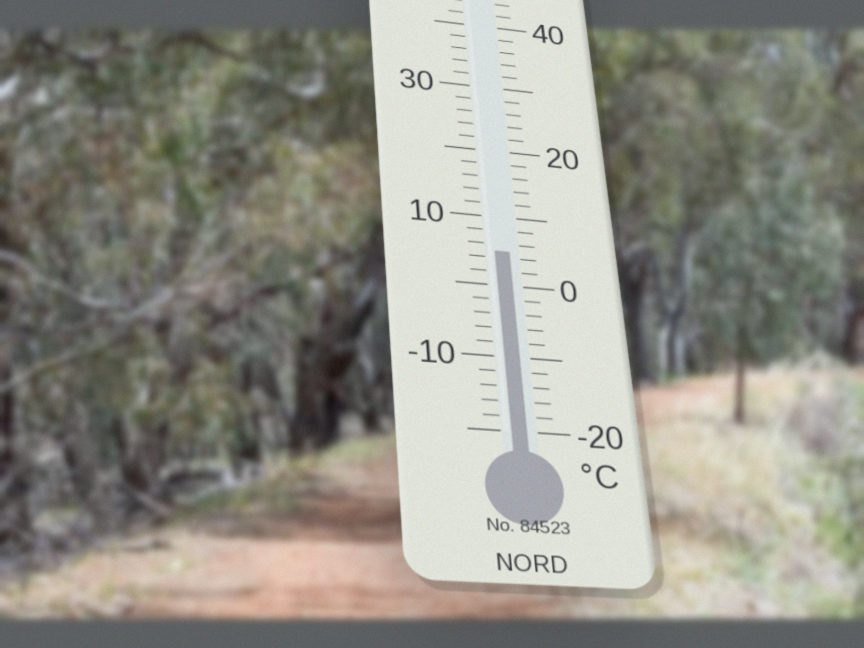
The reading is 5 °C
